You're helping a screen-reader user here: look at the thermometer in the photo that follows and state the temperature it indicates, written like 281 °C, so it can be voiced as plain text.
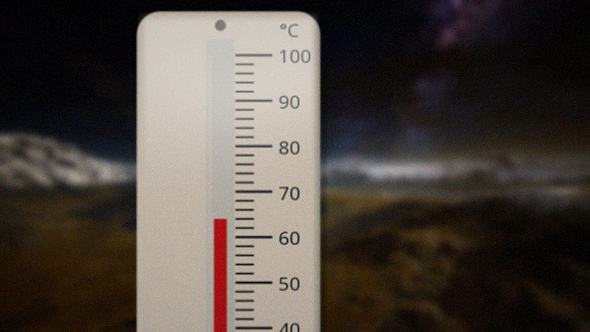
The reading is 64 °C
